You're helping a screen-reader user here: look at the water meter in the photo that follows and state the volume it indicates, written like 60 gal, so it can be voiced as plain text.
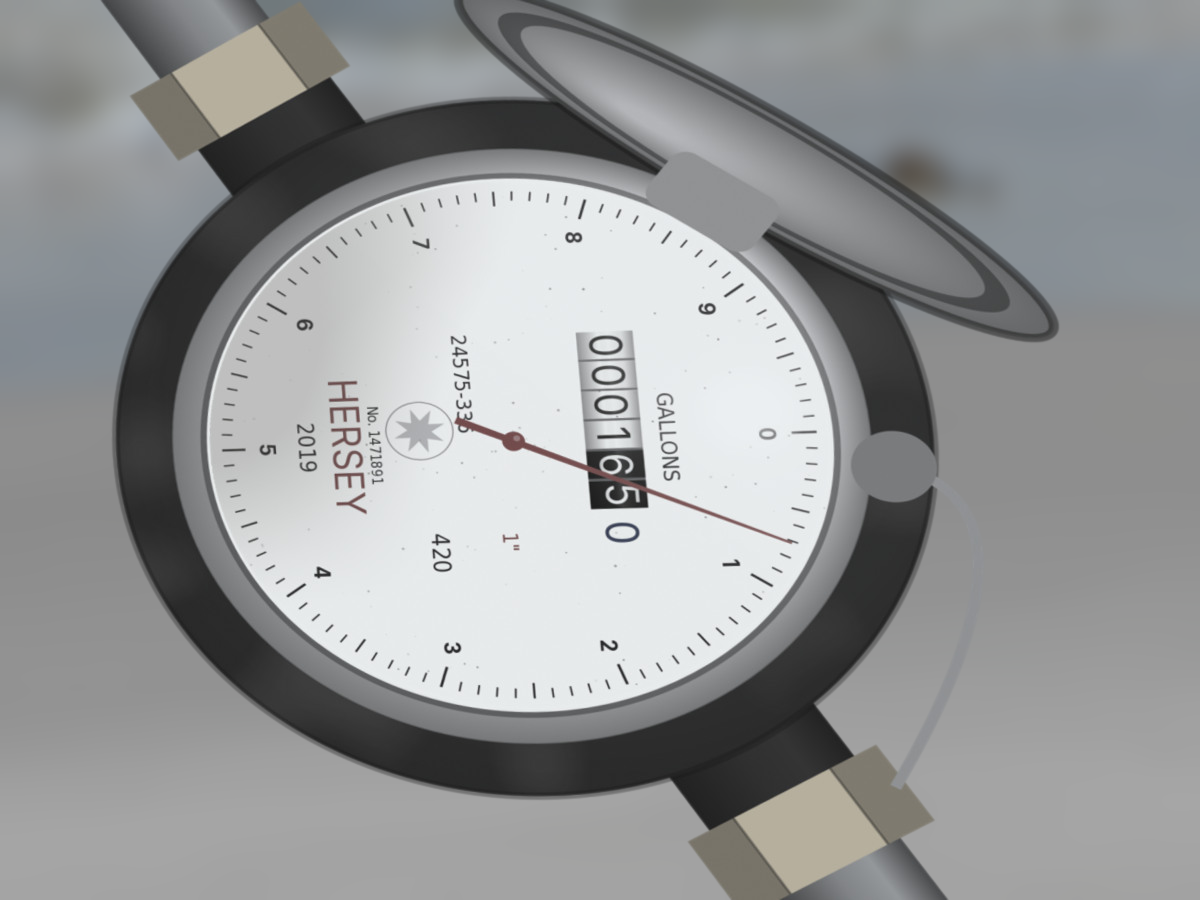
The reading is 1650.7 gal
